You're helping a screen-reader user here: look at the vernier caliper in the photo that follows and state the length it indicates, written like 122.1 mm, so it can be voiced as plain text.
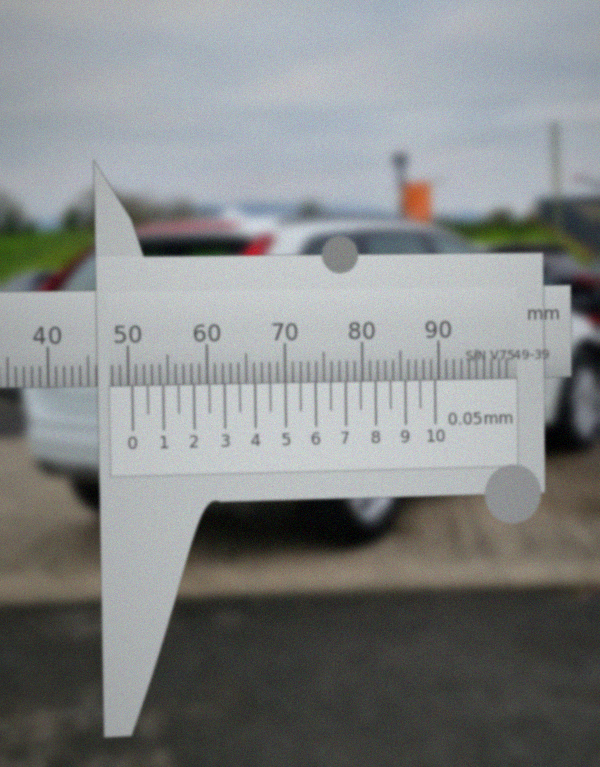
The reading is 50.5 mm
